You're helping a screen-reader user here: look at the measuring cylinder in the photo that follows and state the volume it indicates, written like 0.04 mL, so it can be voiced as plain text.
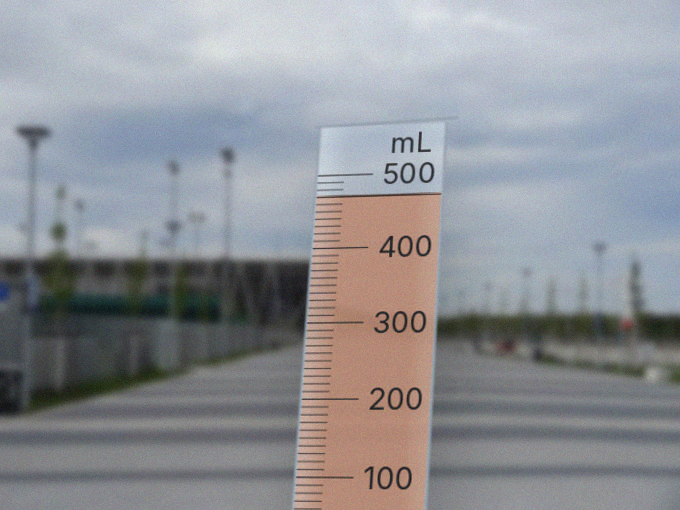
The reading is 470 mL
